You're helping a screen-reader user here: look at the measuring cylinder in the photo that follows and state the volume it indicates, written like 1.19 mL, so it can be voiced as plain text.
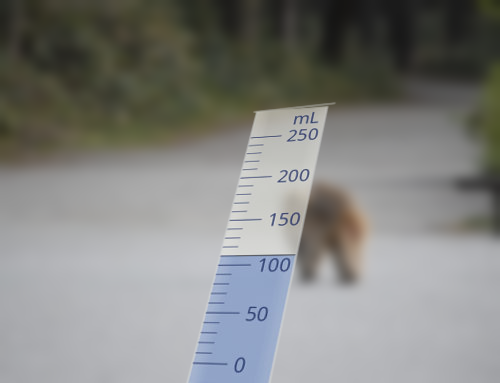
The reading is 110 mL
